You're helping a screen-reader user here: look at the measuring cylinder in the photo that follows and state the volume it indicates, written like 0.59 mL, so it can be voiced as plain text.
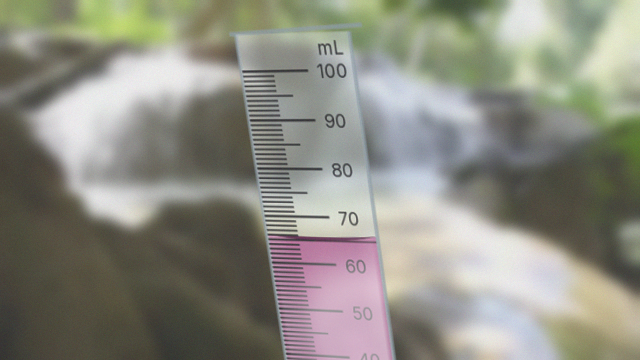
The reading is 65 mL
